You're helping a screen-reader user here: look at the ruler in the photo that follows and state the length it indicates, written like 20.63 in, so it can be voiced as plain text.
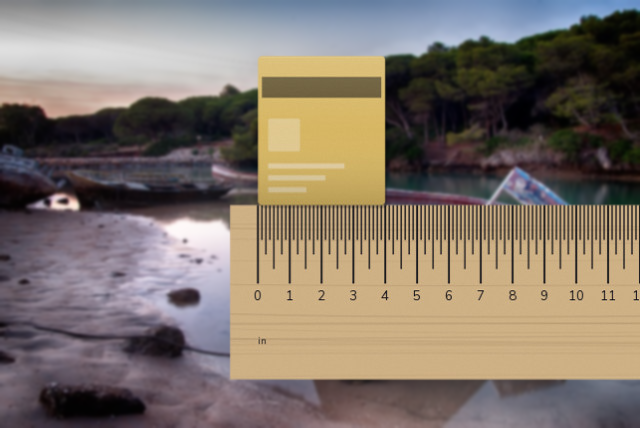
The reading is 4 in
